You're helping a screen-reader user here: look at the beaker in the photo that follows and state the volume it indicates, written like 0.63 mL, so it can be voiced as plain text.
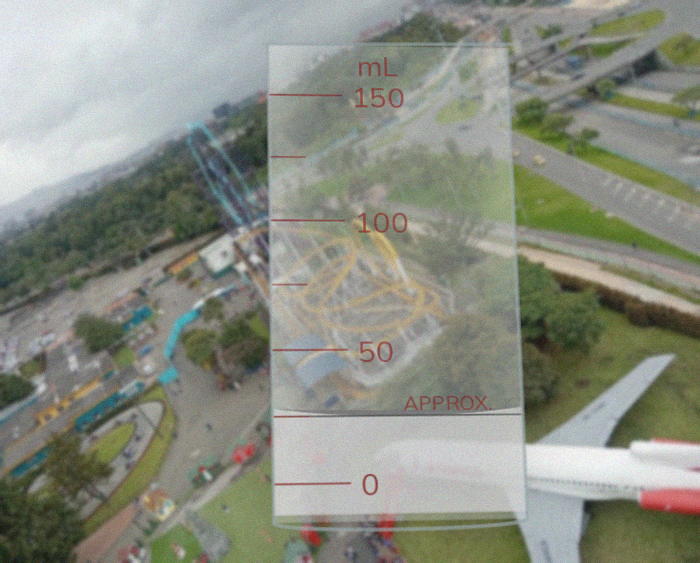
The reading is 25 mL
